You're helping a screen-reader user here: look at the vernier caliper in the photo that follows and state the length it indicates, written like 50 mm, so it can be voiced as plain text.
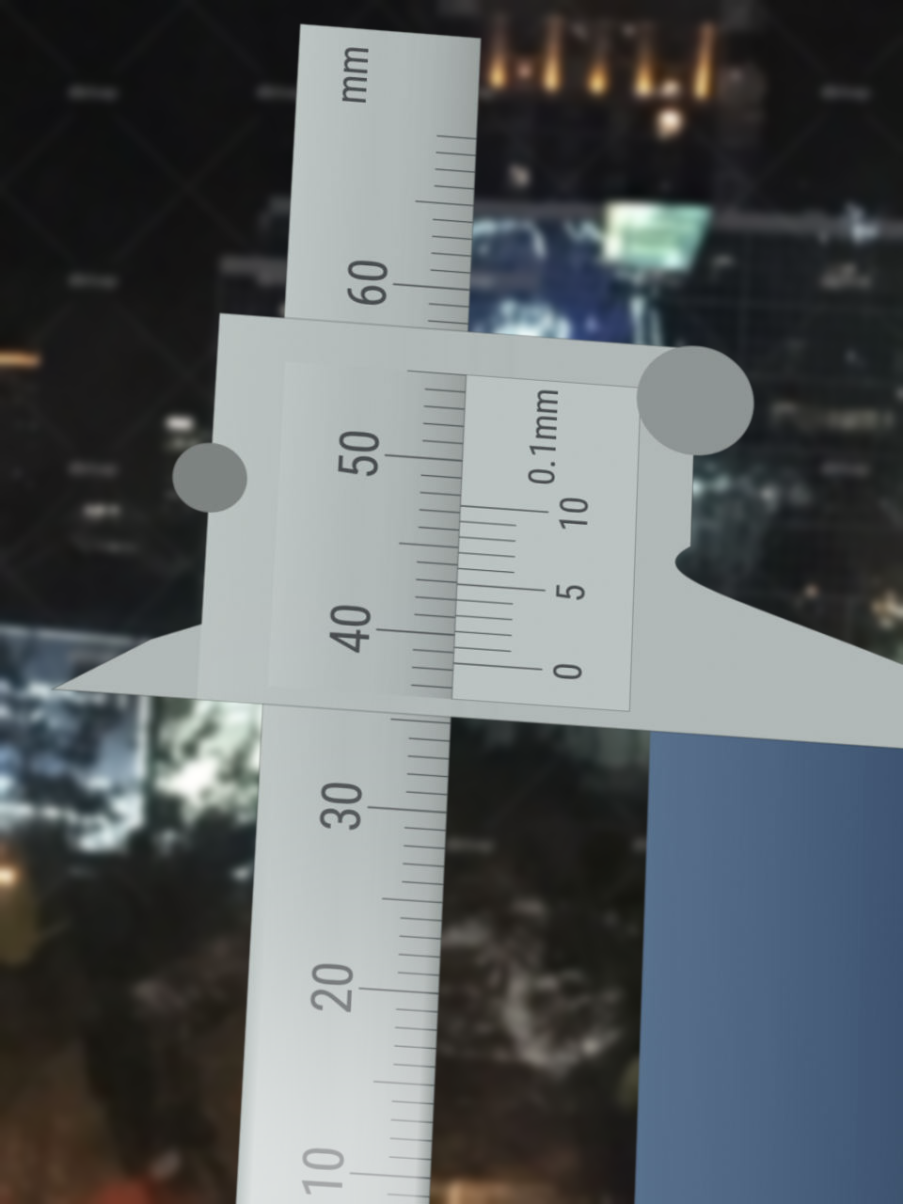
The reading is 38.4 mm
